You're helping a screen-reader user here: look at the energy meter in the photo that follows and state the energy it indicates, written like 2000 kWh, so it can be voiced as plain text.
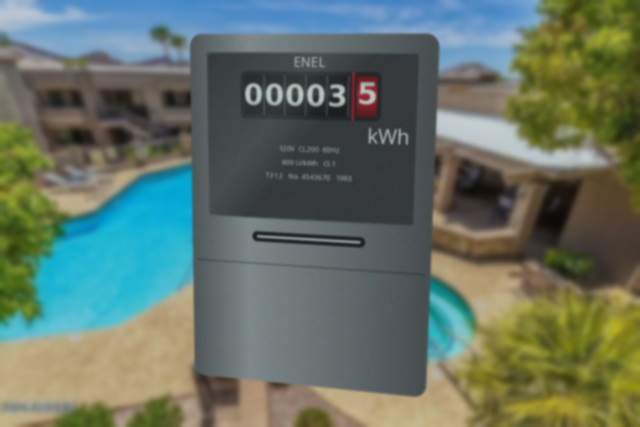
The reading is 3.5 kWh
